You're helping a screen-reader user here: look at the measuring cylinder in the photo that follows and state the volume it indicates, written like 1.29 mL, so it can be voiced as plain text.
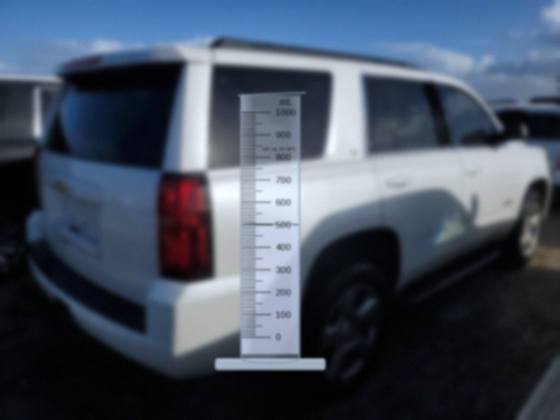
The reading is 500 mL
